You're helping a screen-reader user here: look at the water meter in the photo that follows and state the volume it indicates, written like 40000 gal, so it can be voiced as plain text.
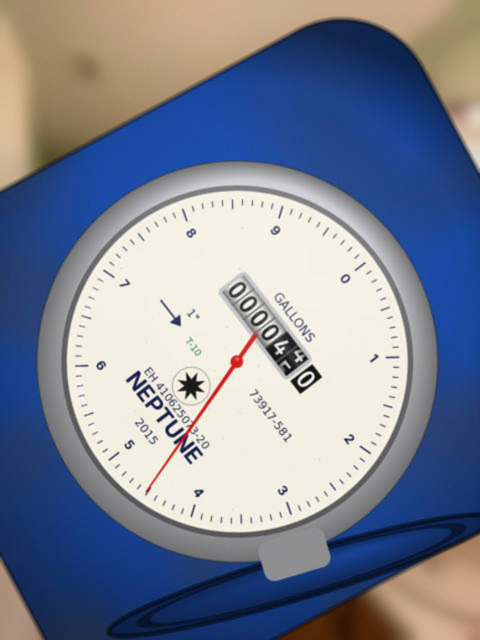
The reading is 444.5 gal
